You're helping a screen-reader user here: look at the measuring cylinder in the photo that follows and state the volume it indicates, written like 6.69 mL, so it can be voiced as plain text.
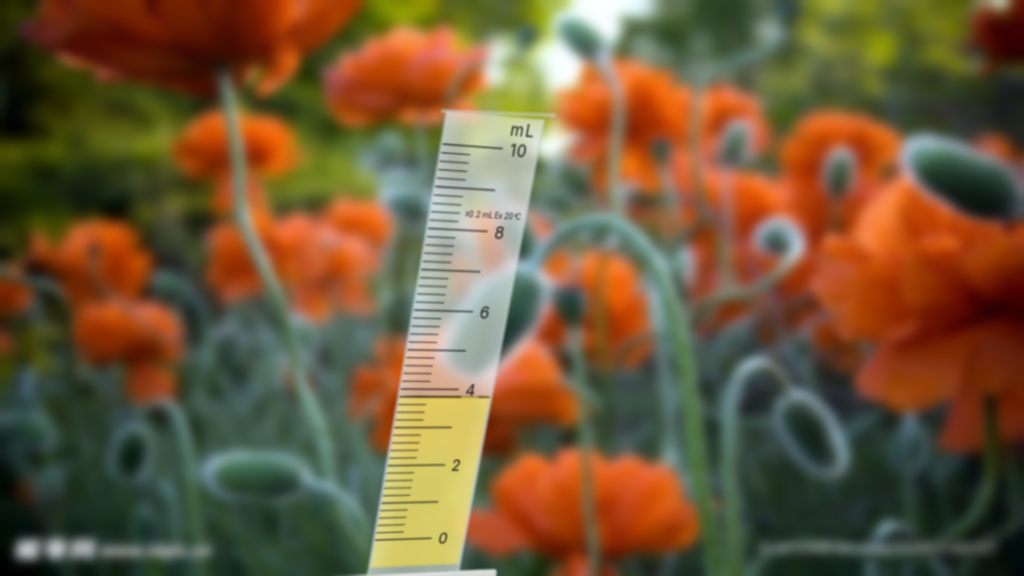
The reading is 3.8 mL
